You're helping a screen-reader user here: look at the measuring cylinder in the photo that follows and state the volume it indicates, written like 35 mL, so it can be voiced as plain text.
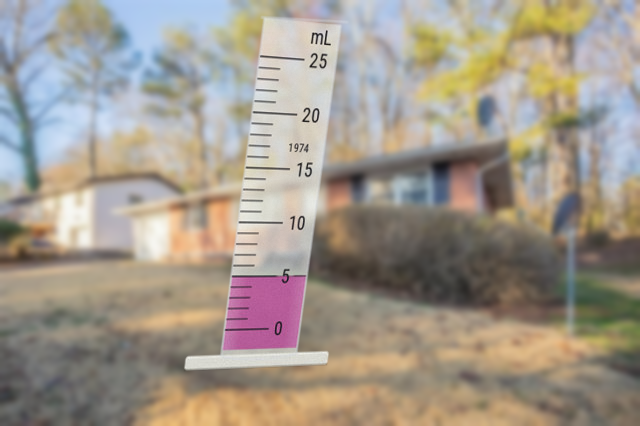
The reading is 5 mL
